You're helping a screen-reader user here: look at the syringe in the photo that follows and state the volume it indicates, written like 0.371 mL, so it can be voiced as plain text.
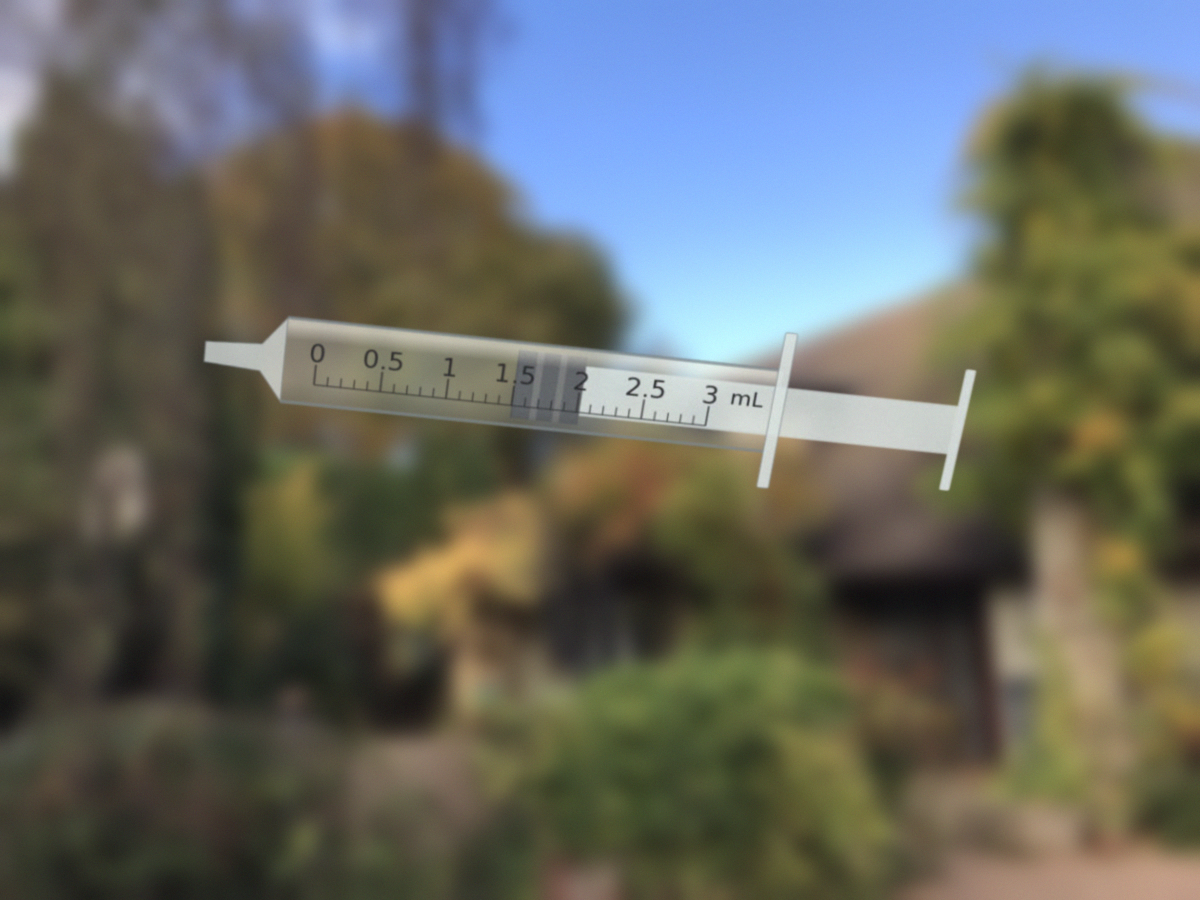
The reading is 1.5 mL
